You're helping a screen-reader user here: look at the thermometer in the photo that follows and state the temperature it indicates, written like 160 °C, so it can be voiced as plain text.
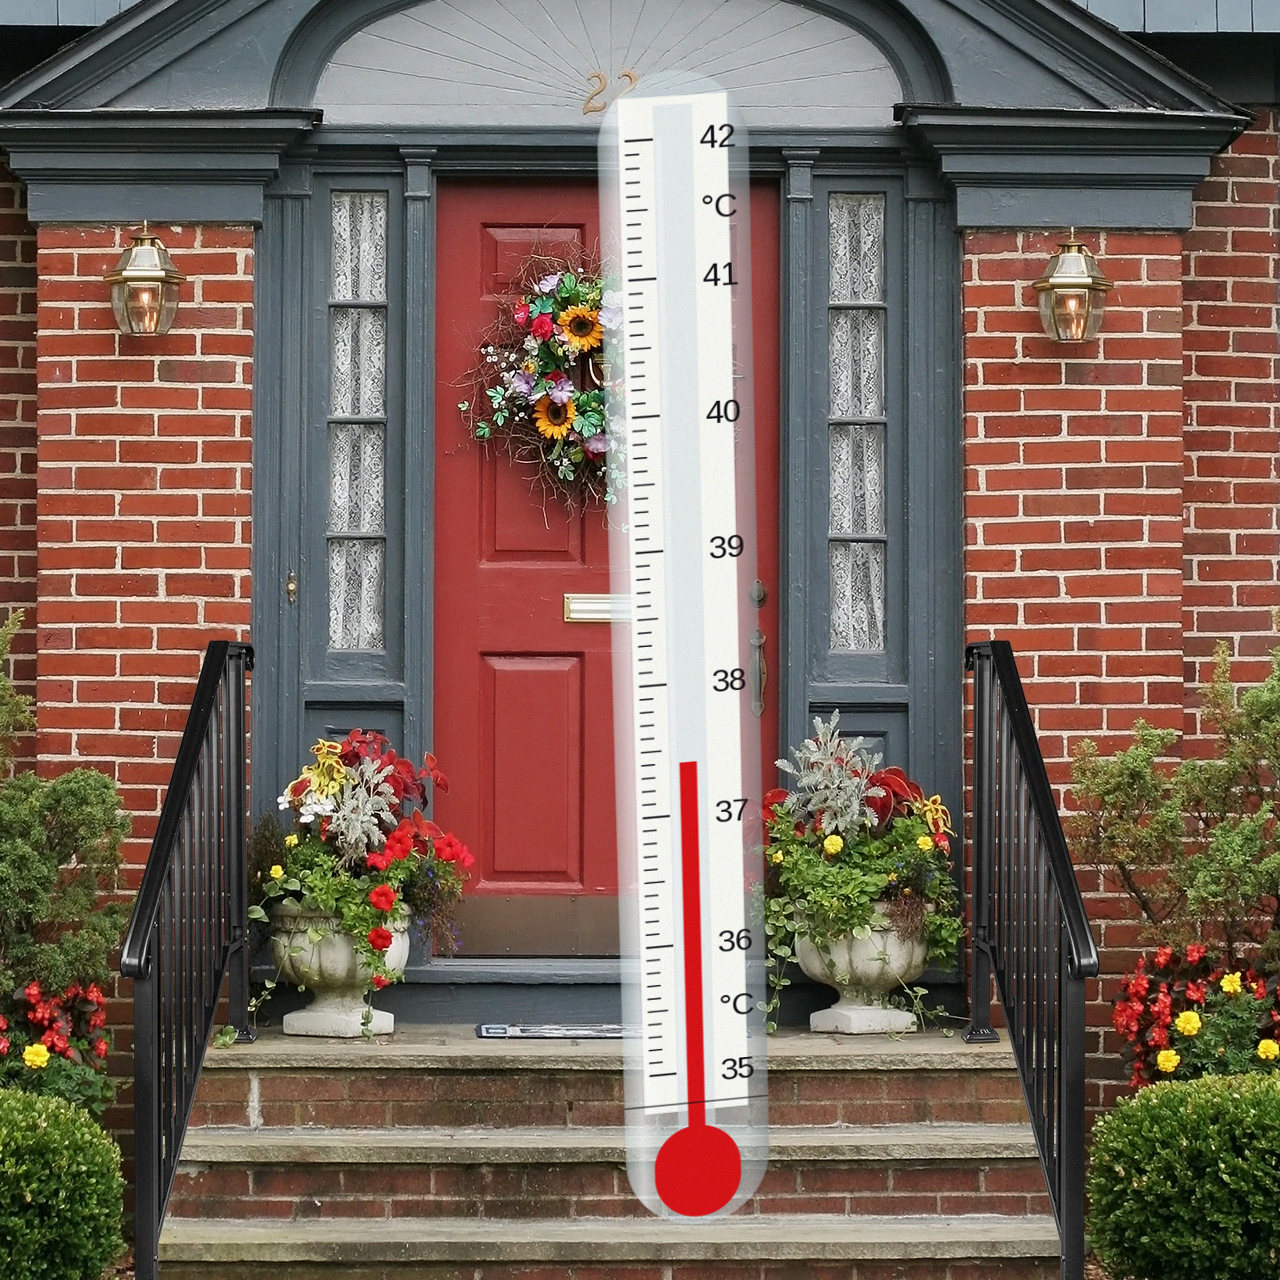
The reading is 37.4 °C
